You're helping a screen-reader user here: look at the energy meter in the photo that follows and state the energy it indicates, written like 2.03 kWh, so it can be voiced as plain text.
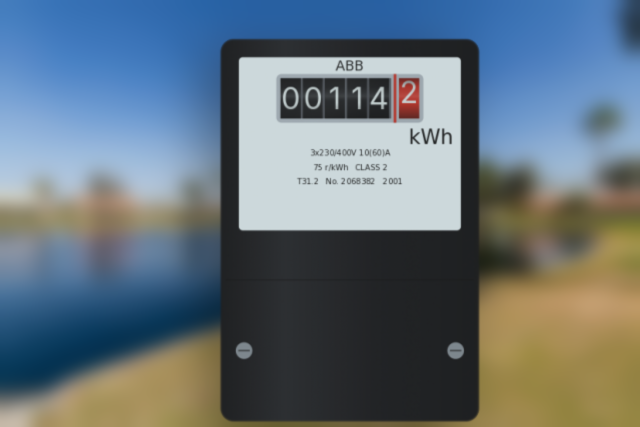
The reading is 114.2 kWh
